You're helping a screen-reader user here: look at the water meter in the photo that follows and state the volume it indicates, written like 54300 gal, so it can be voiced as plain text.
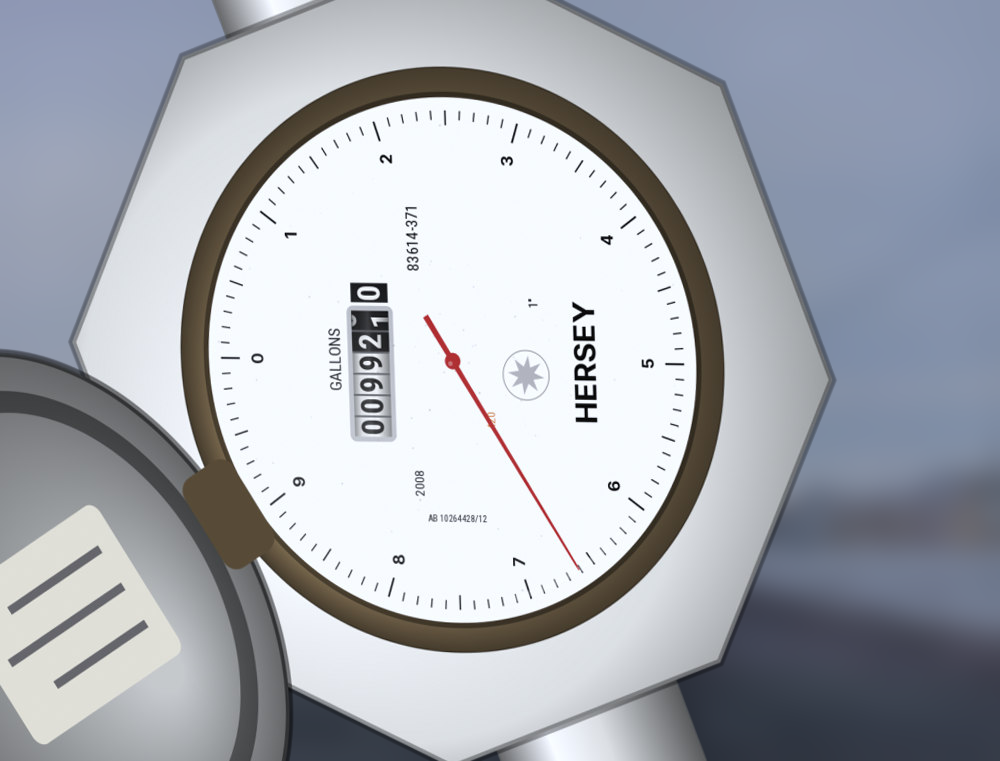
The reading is 99206.6 gal
